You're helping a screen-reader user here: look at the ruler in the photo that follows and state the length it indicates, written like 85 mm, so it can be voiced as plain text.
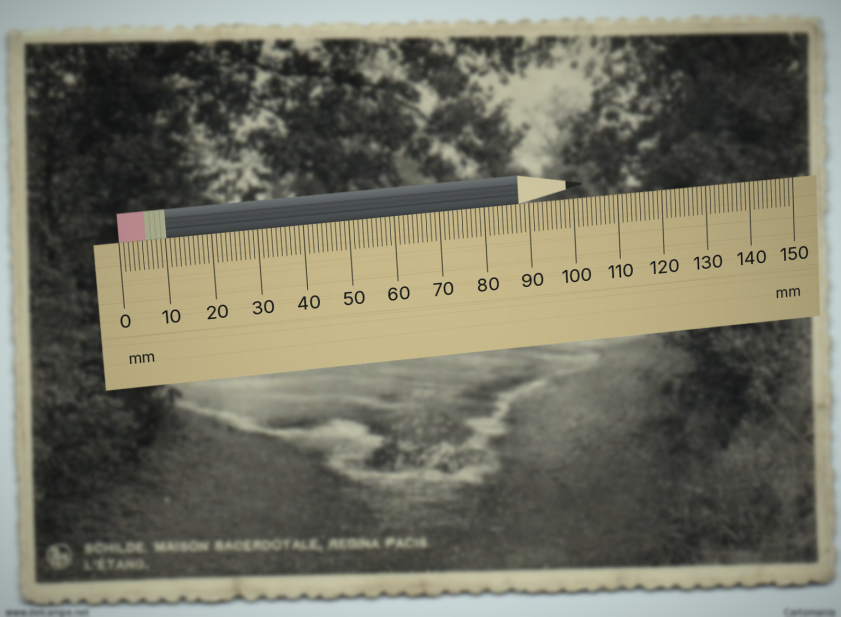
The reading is 102 mm
